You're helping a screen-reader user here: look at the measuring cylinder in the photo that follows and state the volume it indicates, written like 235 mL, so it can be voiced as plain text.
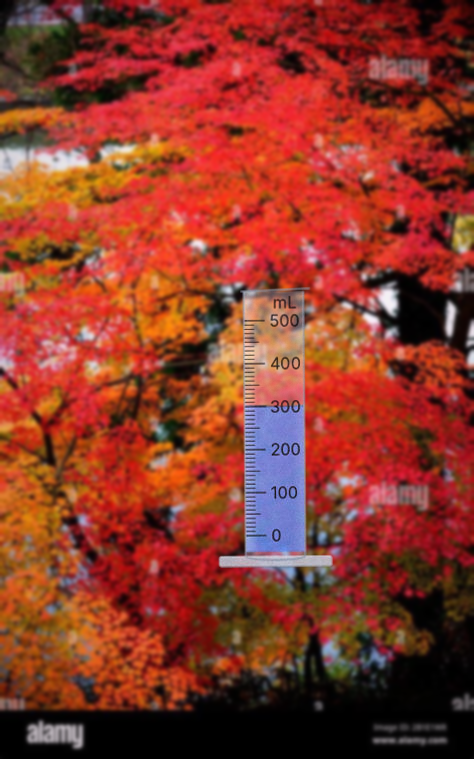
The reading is 300 mL
